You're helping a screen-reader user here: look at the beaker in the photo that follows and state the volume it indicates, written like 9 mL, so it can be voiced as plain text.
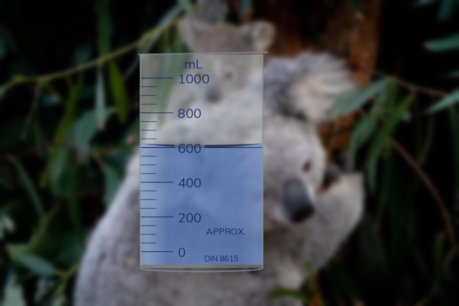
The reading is 600 mL
